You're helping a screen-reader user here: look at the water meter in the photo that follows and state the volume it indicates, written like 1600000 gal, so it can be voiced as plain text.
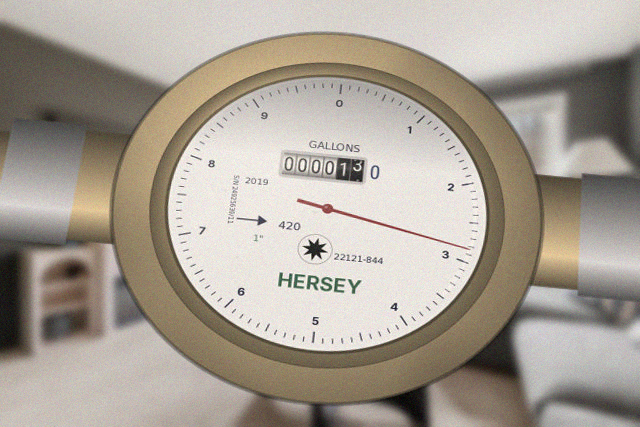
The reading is 132.8 gal
